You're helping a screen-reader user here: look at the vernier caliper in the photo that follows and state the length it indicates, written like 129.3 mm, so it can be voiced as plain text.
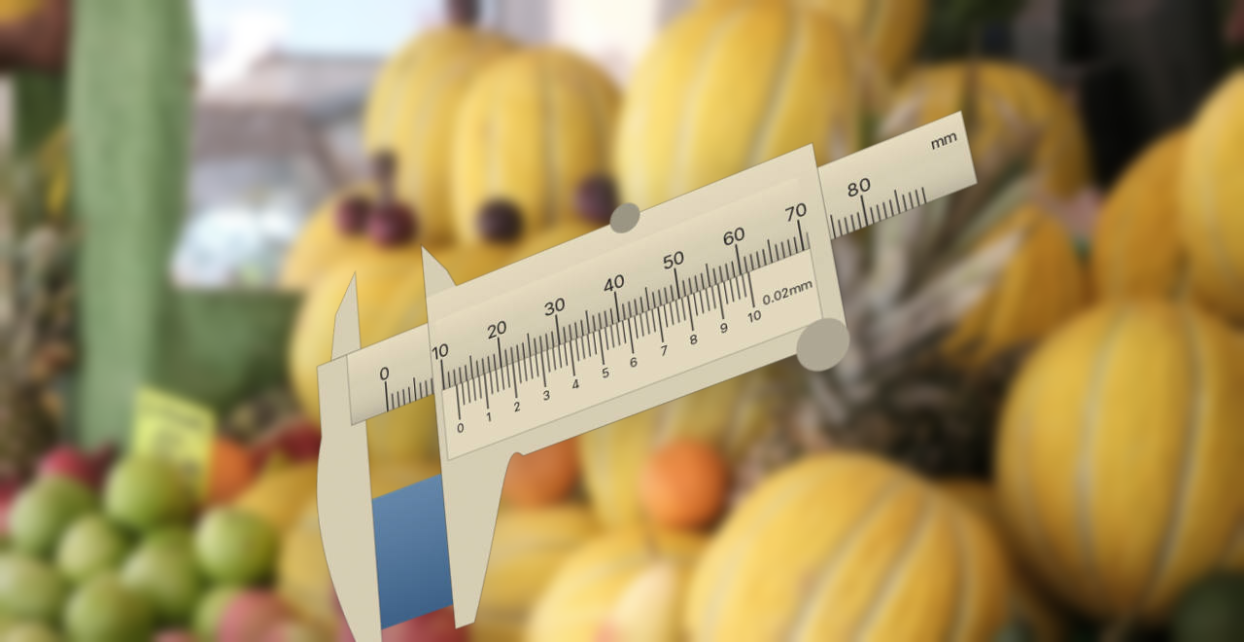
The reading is 12.2 mm
